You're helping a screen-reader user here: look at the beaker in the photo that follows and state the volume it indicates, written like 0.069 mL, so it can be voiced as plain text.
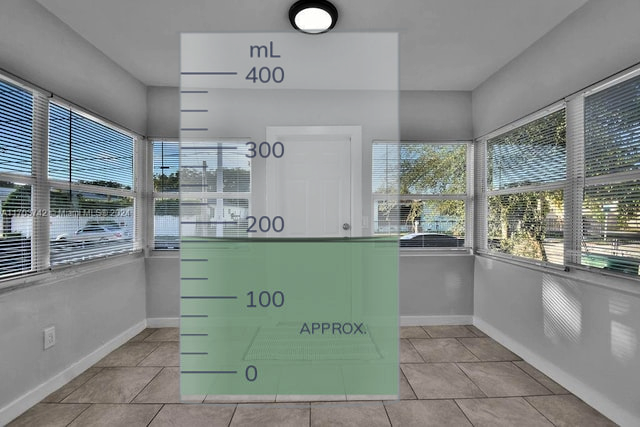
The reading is 175 mL
